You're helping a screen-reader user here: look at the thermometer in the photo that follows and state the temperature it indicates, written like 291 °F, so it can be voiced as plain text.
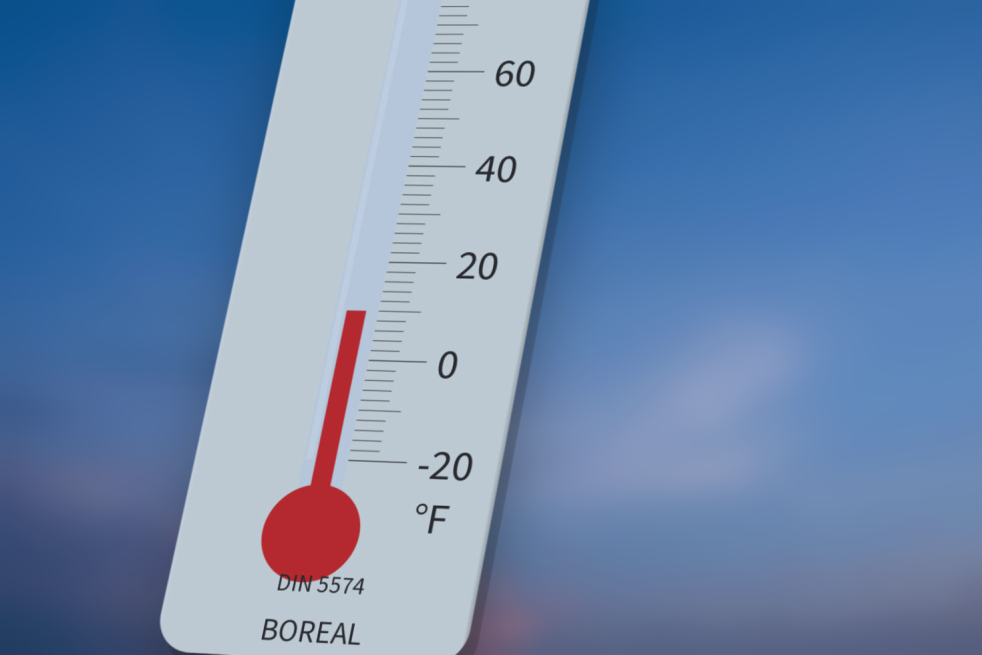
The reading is 10 °F
